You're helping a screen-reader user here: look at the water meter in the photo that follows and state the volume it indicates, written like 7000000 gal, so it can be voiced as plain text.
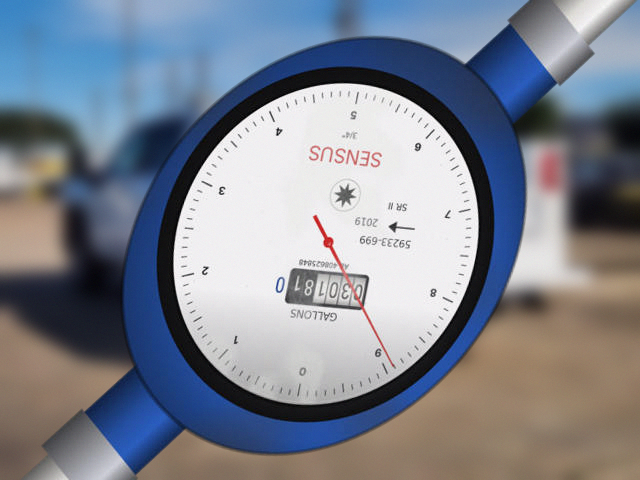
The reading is 301808.9 gal
